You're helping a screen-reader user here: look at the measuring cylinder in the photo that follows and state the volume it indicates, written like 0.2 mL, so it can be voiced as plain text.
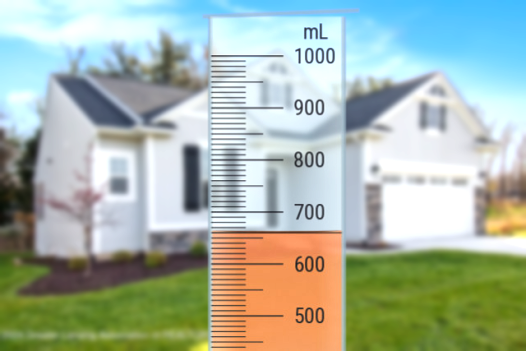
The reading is 660 mL
